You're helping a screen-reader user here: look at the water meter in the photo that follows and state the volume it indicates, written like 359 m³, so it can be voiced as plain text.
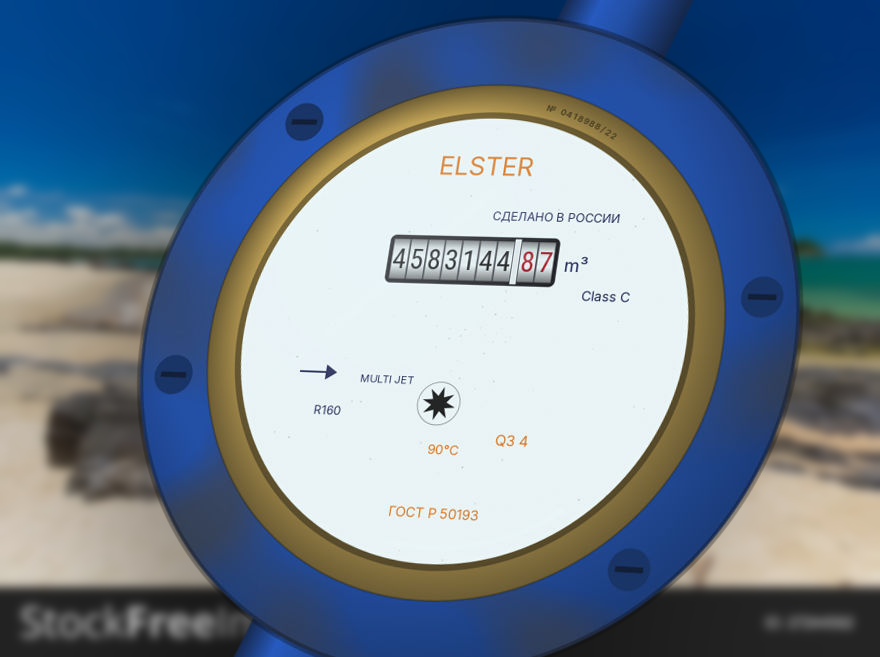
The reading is 4583144.87 m³
